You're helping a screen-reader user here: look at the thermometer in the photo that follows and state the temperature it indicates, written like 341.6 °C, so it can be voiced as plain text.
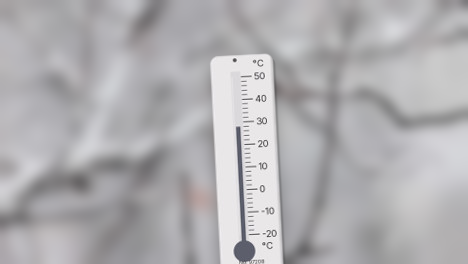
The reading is 28 °C
